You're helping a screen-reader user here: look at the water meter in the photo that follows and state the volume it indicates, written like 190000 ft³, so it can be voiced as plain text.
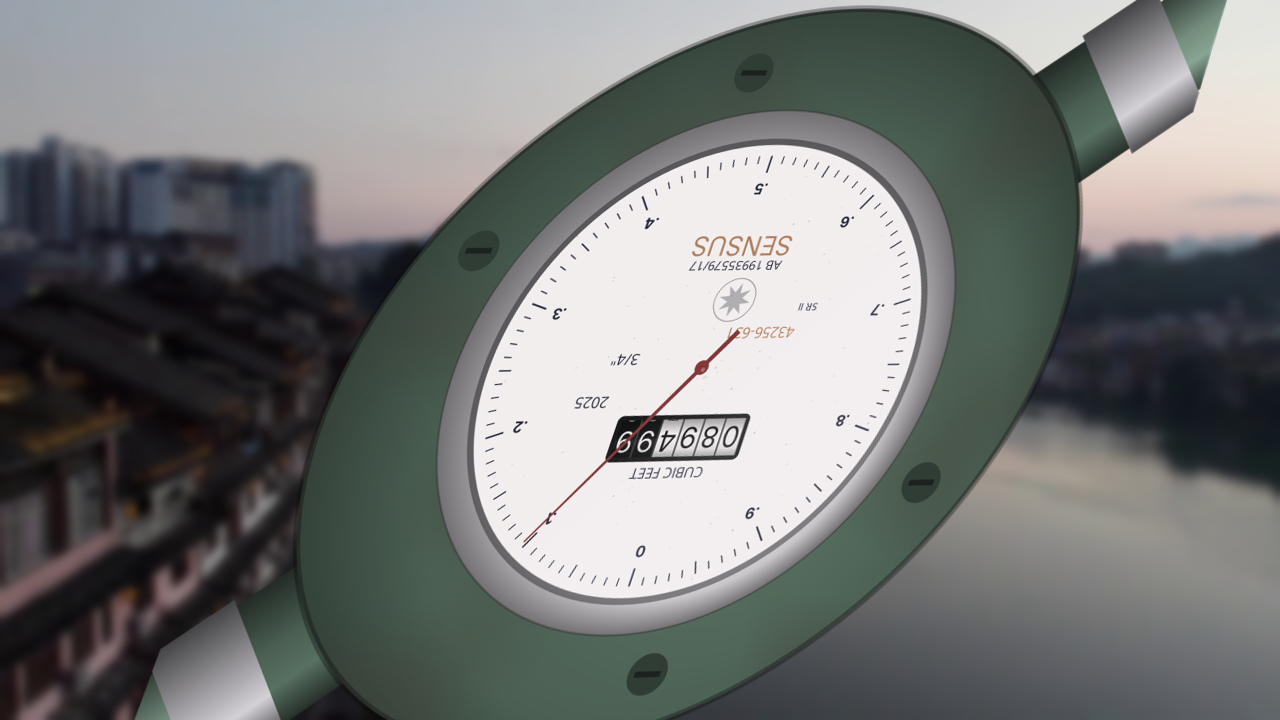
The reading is 89499.10 ft³
